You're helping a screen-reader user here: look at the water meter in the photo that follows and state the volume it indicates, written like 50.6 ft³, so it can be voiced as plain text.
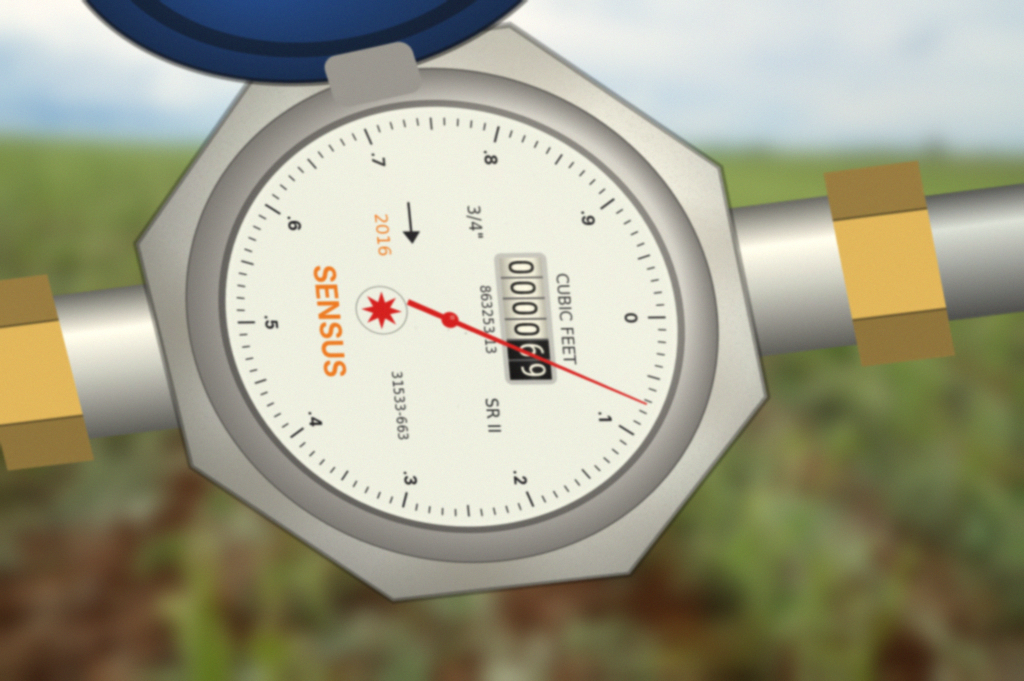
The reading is 69.07 ft³
